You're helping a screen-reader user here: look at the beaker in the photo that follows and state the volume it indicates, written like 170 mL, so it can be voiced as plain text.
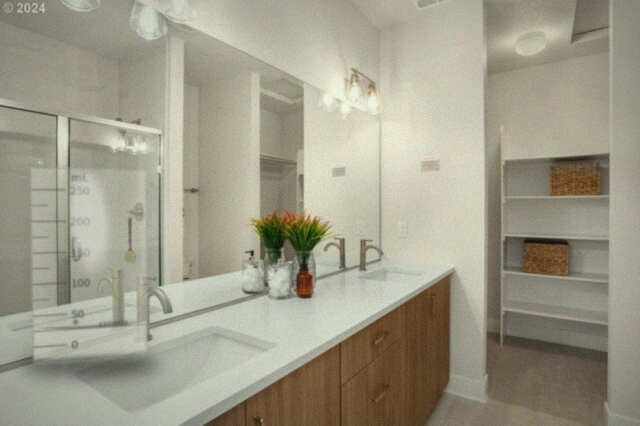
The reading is 25 mL
